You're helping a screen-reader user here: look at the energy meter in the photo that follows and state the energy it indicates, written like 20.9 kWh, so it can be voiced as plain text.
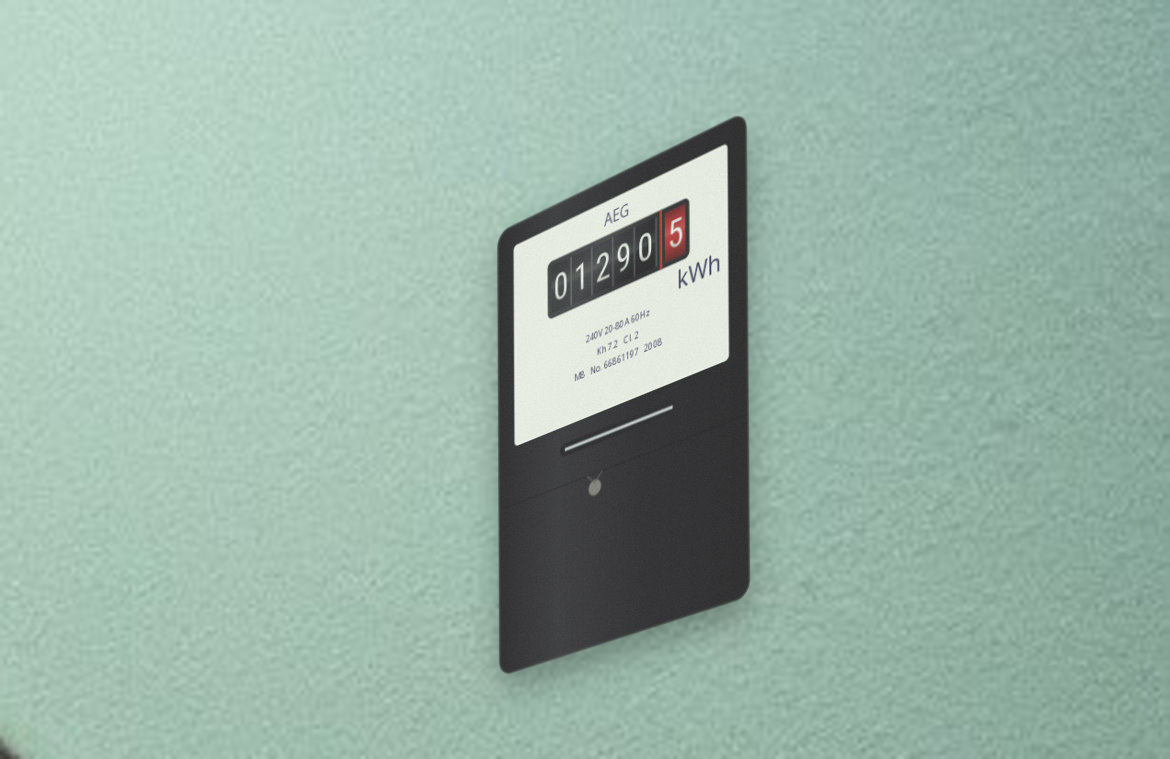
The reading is 1290.5 kWh
